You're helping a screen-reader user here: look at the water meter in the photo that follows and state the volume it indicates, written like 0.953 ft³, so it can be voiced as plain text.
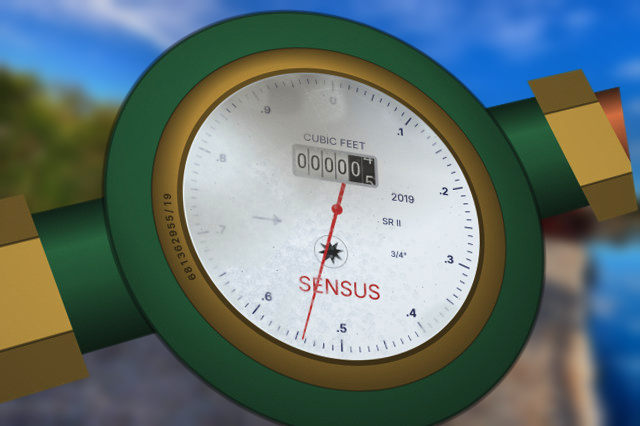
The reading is 4.54 ft³
